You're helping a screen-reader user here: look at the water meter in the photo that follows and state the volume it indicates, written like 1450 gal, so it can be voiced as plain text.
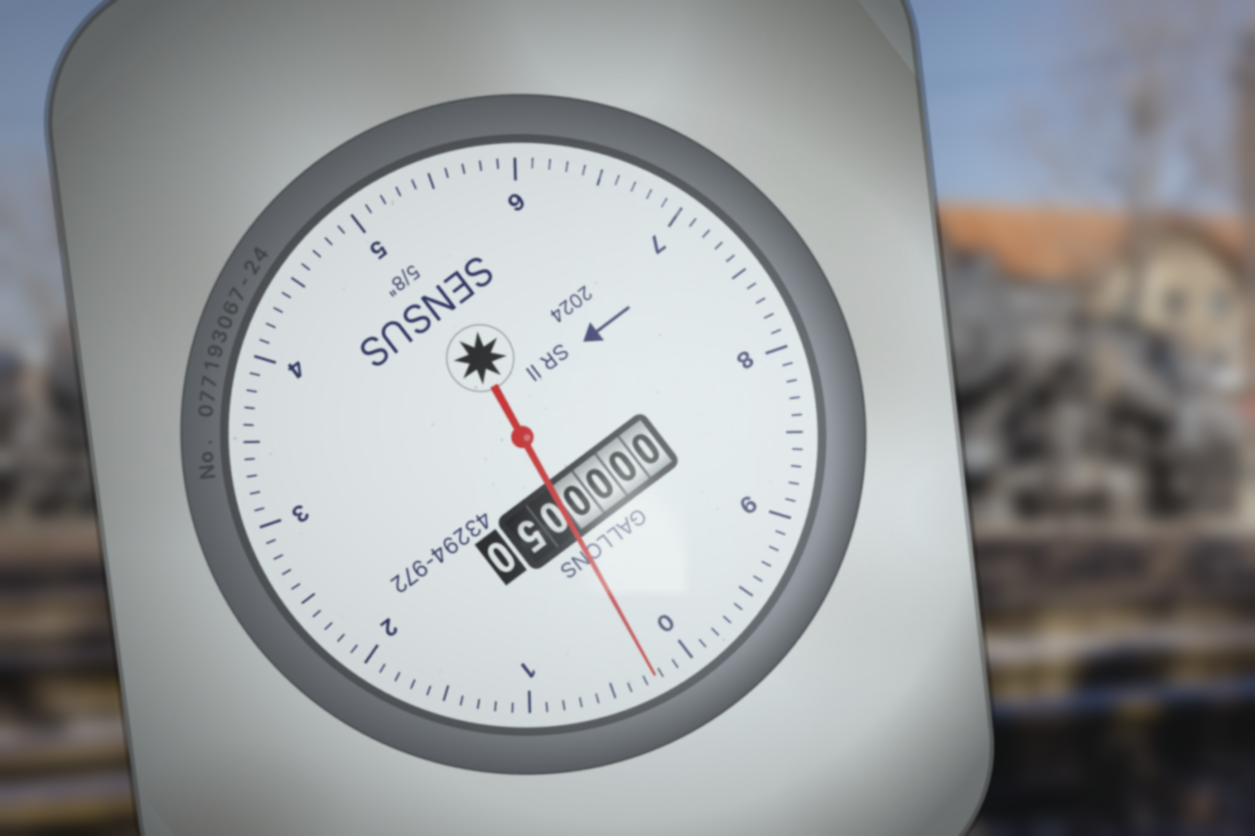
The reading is 50.2 gal
